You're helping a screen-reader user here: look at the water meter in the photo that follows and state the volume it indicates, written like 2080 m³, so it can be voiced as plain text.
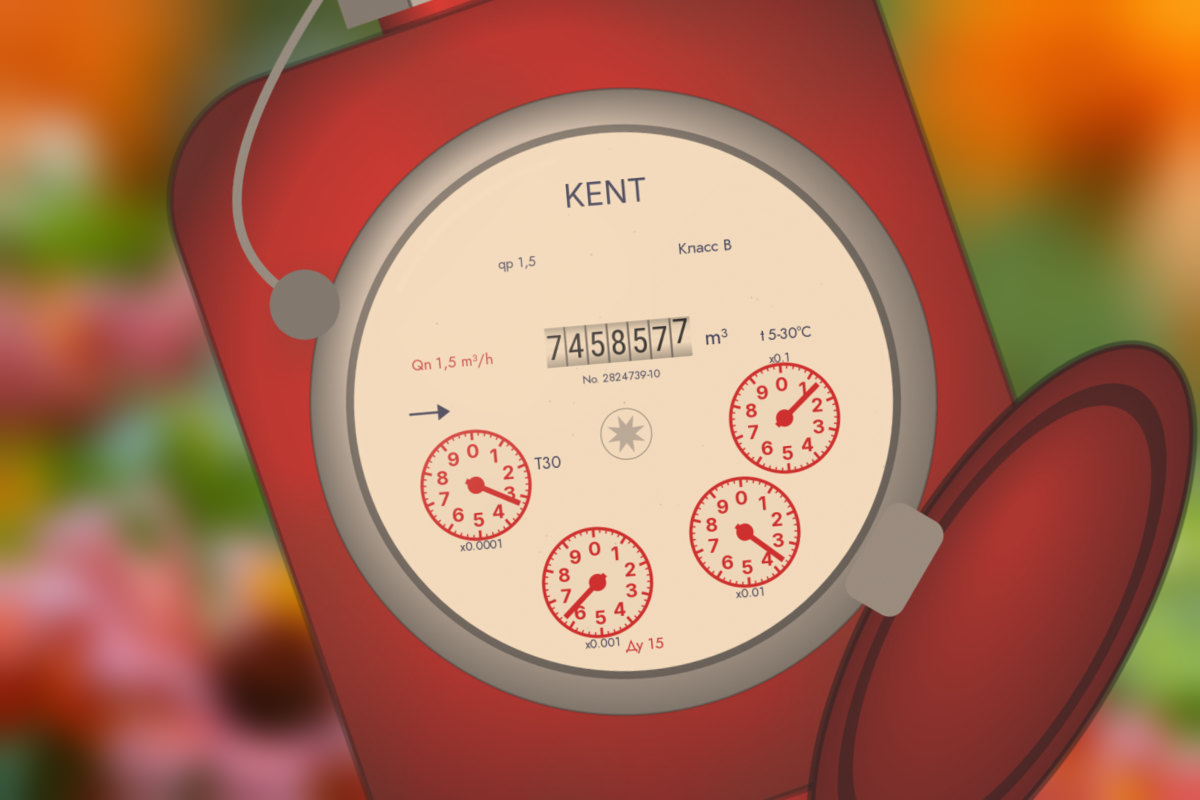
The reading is 7458577.1363 m³
